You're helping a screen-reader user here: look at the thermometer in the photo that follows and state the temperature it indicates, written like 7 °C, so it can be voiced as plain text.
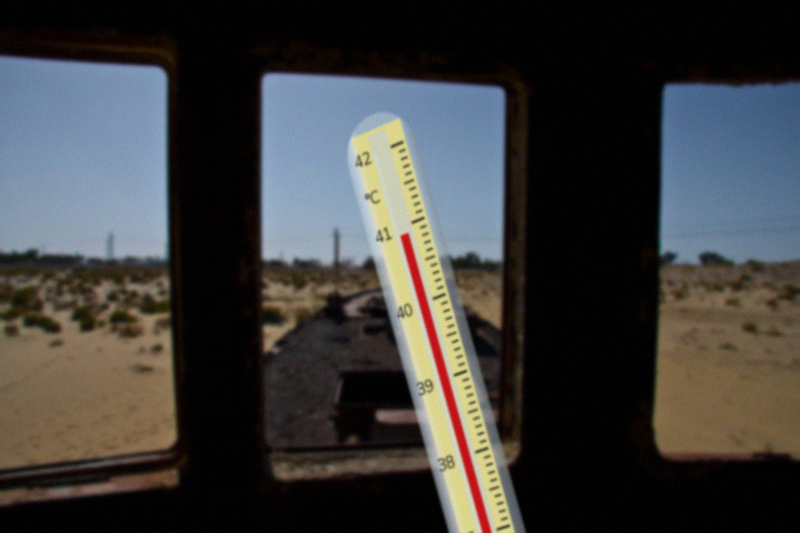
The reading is 40.9 °C
